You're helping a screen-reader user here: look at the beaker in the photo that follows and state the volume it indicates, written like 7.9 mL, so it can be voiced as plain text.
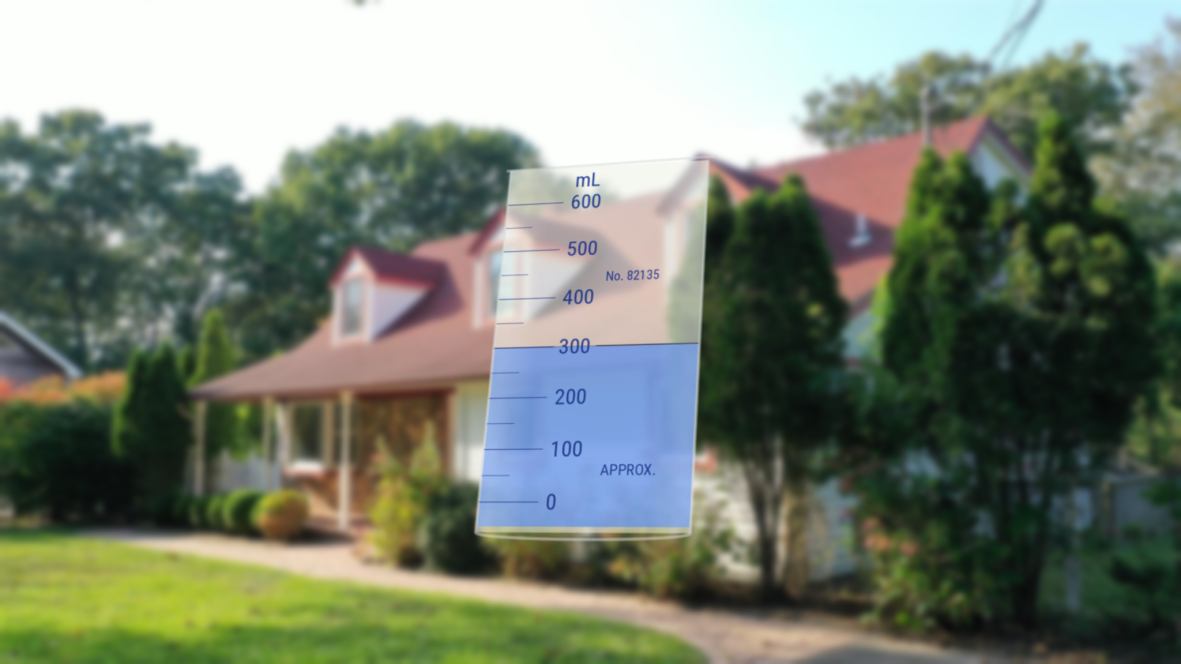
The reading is 300 mL
